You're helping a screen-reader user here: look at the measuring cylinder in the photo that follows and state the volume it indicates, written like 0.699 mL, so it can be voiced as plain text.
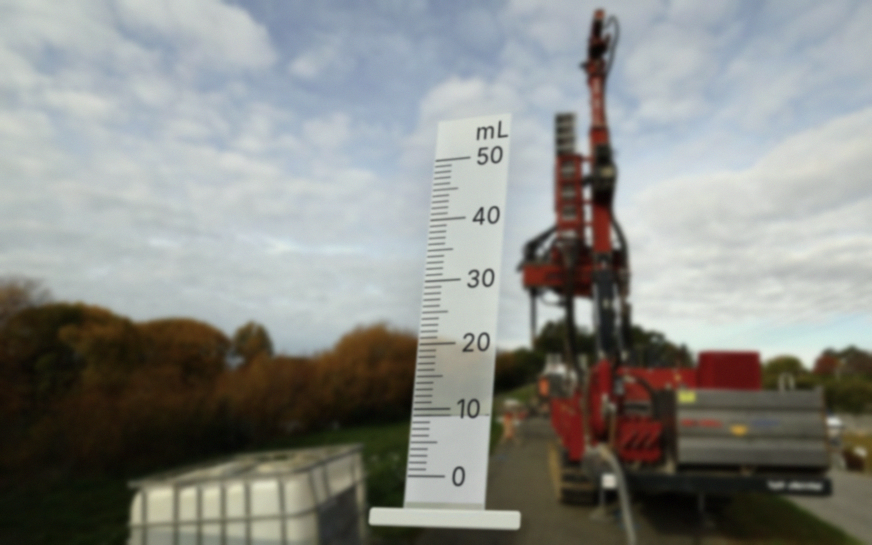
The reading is 9 mL
